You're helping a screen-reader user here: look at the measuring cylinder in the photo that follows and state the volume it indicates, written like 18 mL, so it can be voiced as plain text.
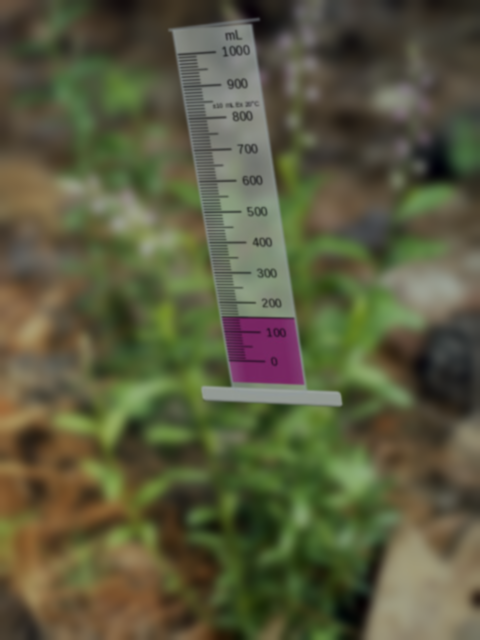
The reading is 150 mL
